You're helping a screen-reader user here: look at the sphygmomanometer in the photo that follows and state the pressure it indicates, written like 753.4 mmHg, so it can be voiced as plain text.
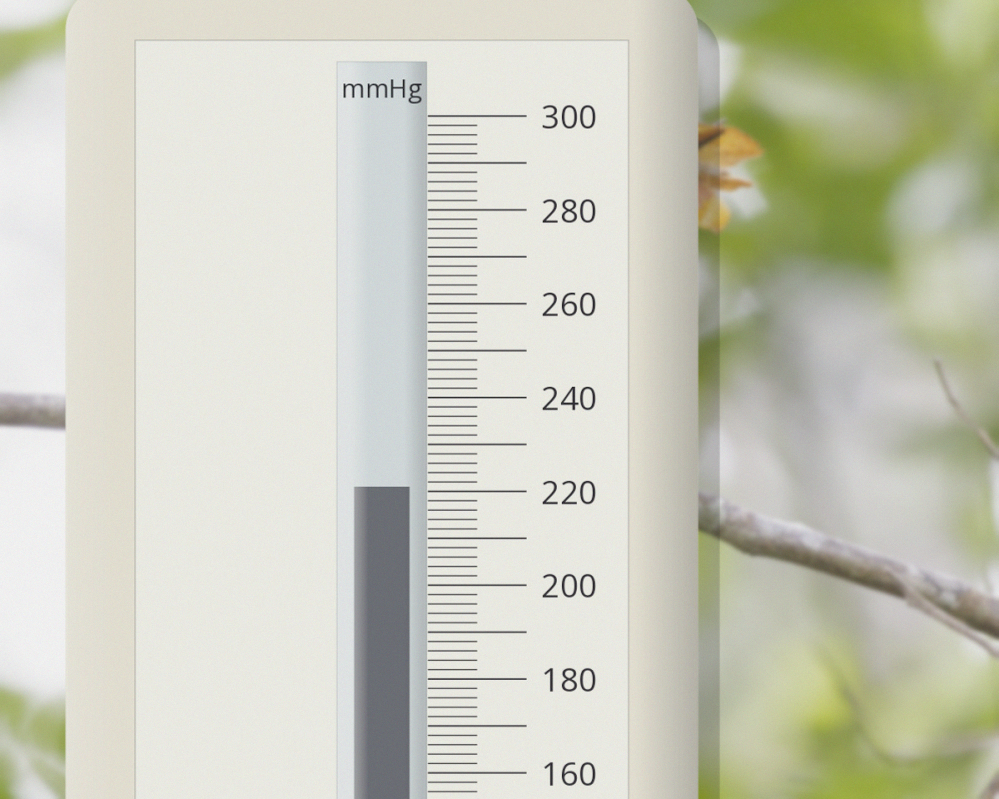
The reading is 221 mmHg
